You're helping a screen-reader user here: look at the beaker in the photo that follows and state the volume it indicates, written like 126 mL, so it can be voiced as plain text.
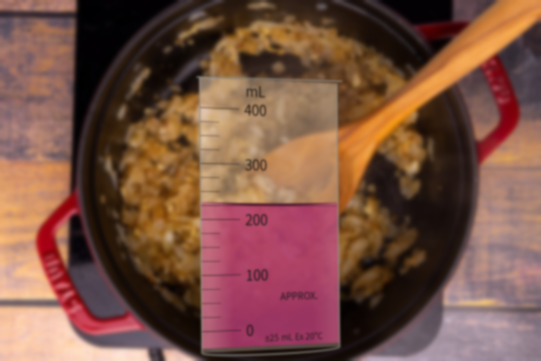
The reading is 225 mL
